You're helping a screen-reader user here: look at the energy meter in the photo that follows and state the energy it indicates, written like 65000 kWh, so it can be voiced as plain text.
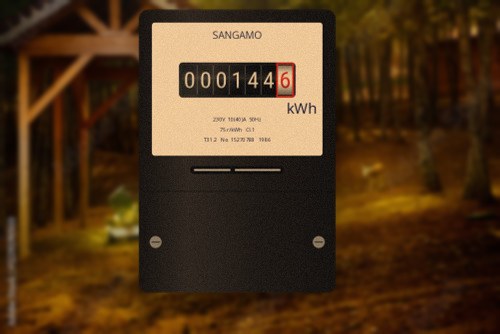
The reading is 144.6 kWh
